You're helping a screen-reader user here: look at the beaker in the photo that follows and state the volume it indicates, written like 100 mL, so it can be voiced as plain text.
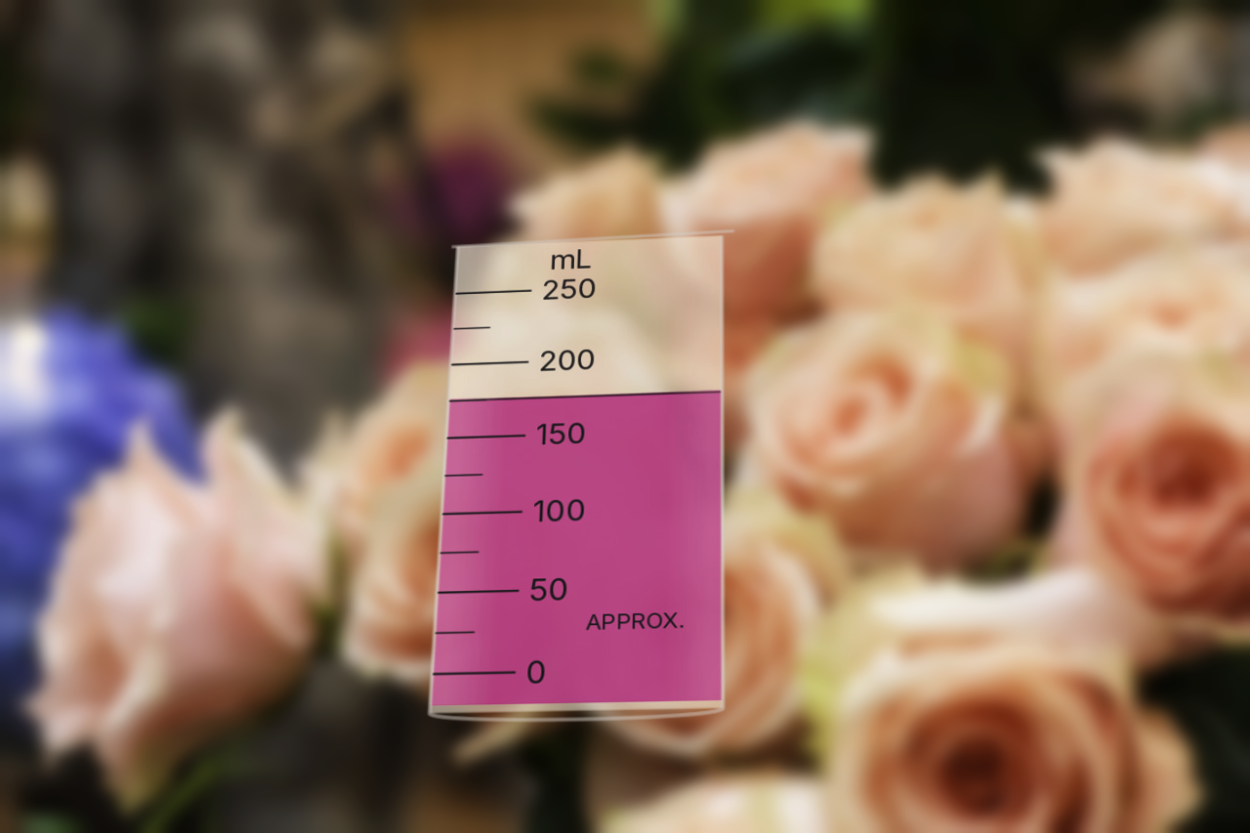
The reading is 175 mL
